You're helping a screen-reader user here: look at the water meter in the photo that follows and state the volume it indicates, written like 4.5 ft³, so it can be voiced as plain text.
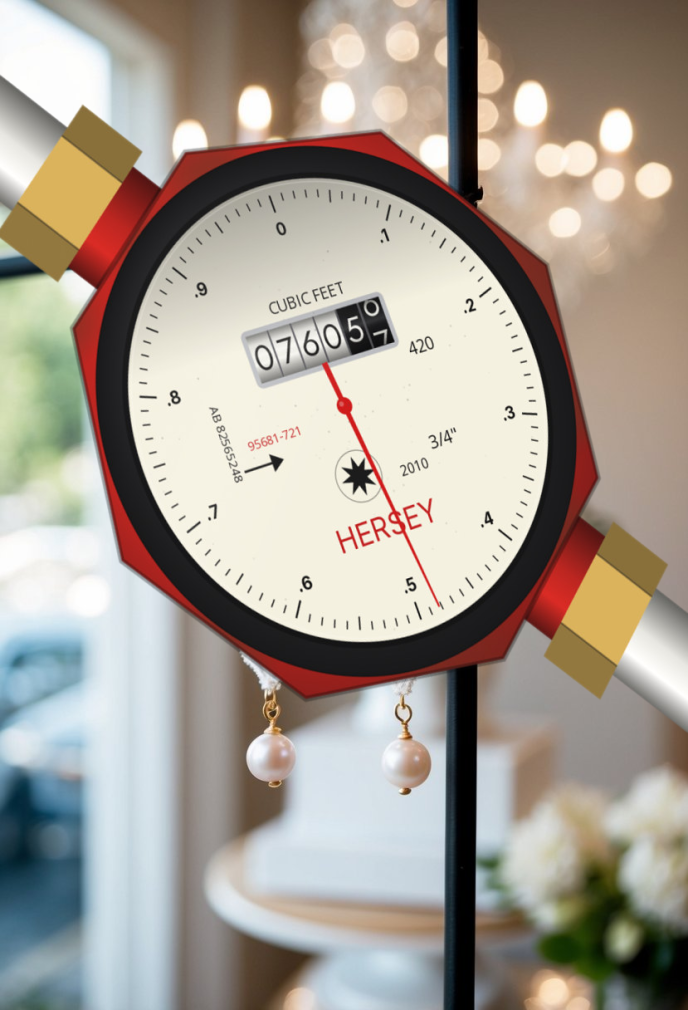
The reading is 76056.48 ft³
